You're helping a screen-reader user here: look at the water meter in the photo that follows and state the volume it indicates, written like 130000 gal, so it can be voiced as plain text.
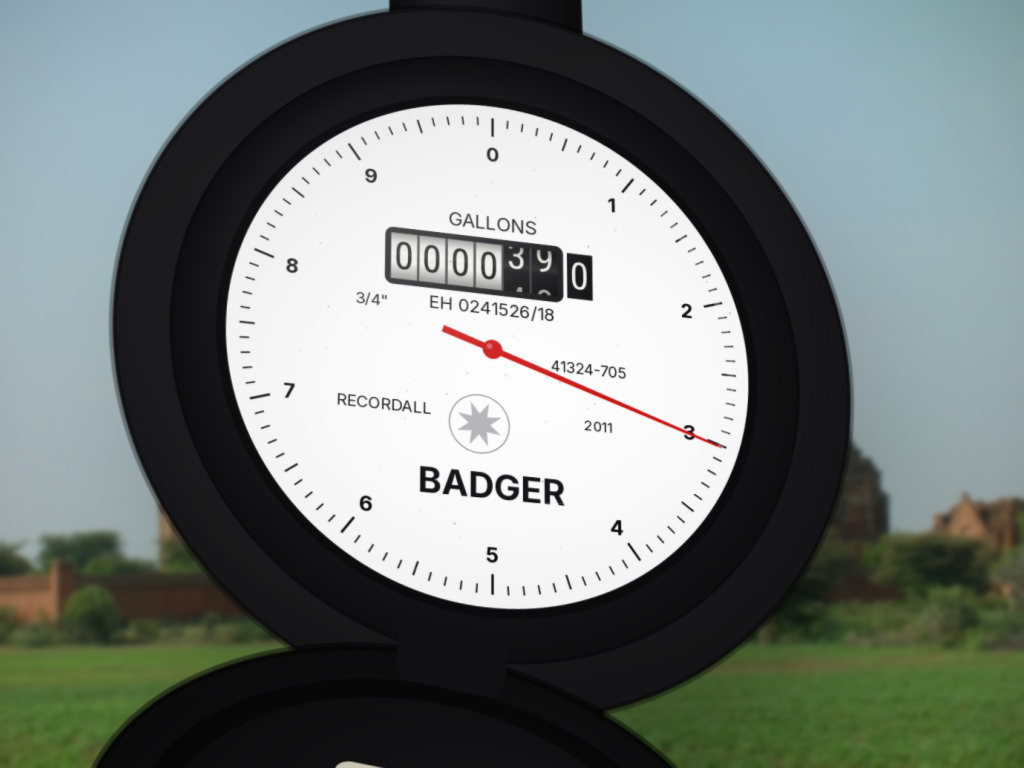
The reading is 393.0 gal
